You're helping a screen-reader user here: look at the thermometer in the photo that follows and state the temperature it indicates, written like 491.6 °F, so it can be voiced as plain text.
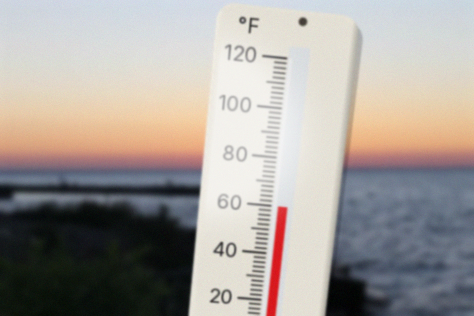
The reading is 60 °F
